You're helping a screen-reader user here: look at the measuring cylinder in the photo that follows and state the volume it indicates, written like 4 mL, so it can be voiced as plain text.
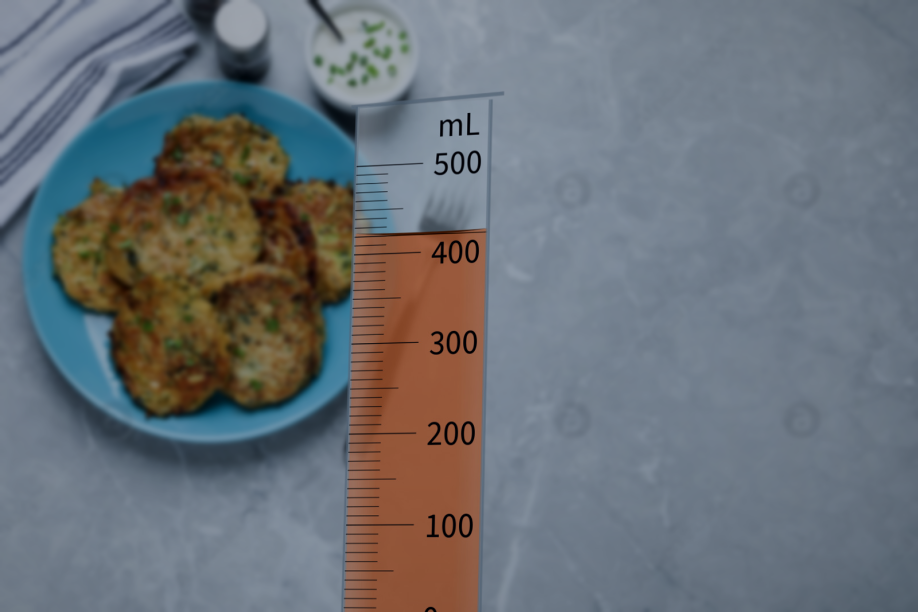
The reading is 420 mL
